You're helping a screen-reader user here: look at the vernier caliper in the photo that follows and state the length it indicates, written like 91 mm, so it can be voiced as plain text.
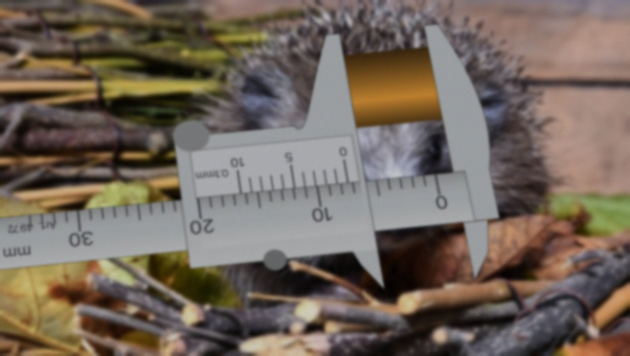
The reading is 7.4 mm
